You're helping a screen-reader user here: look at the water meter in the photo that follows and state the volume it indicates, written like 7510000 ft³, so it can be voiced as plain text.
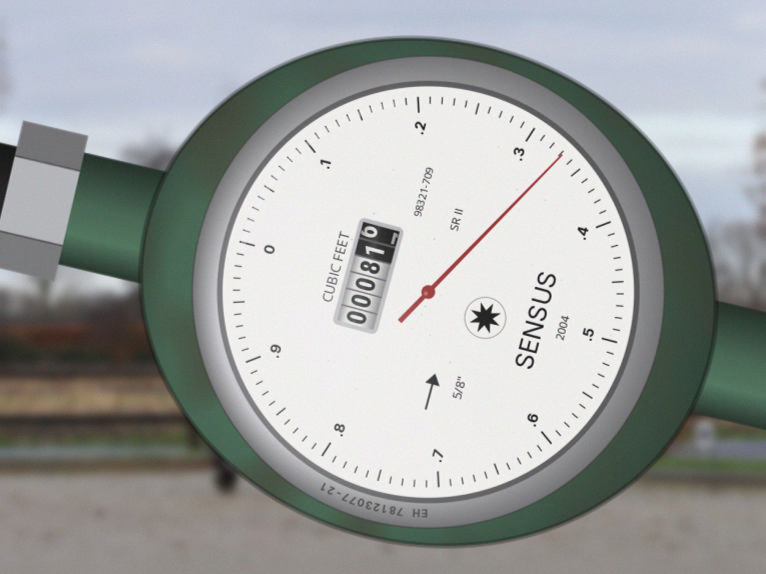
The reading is 816.33 ft³
